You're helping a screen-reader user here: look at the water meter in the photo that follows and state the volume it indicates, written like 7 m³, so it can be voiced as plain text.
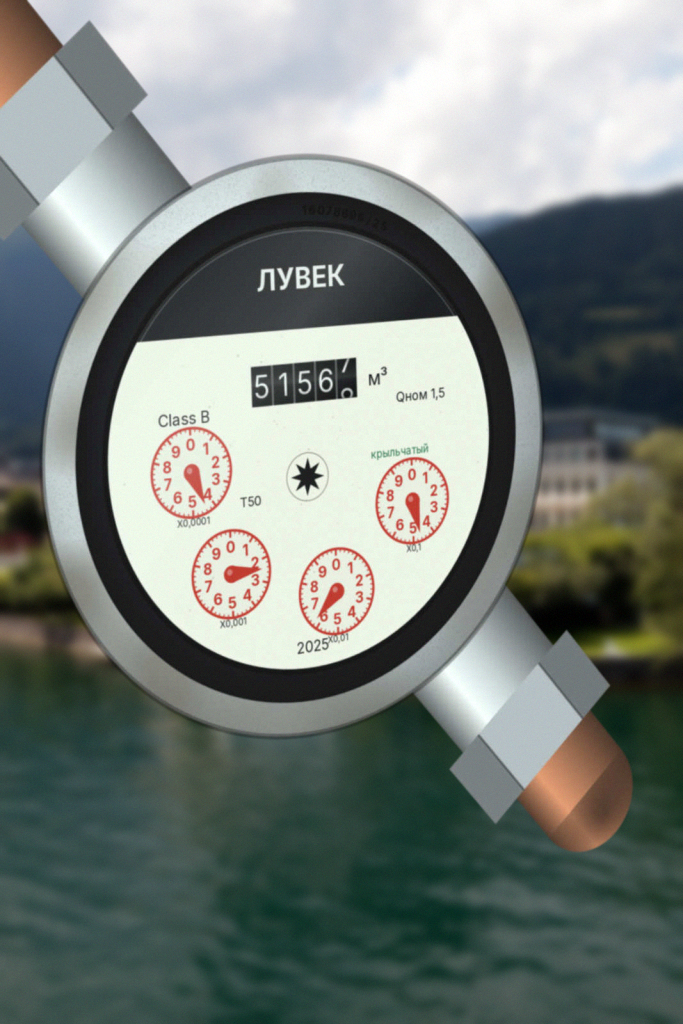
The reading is 51567.4624 m³
